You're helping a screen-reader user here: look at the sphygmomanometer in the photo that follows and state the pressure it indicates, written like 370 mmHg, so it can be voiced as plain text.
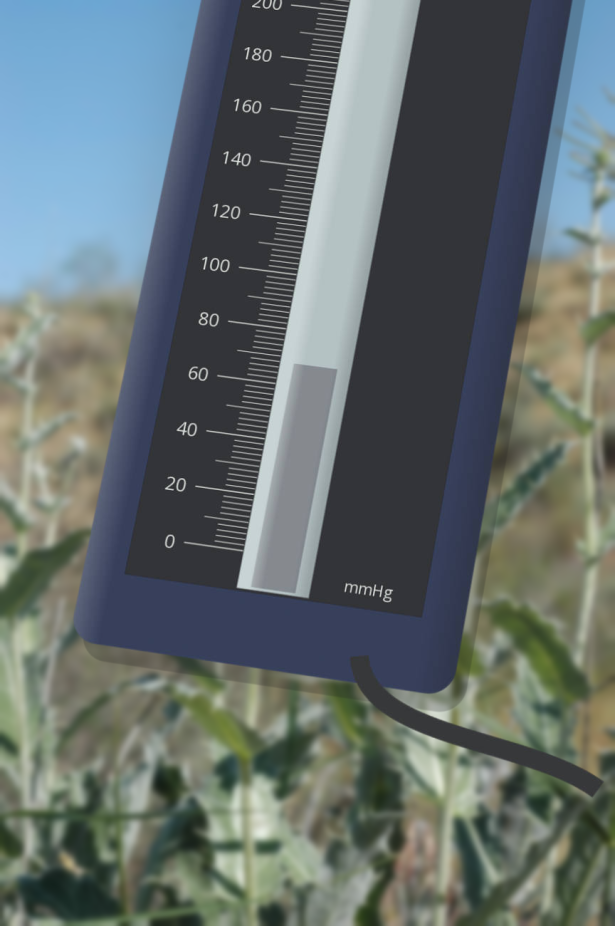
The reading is 68 mmHg
